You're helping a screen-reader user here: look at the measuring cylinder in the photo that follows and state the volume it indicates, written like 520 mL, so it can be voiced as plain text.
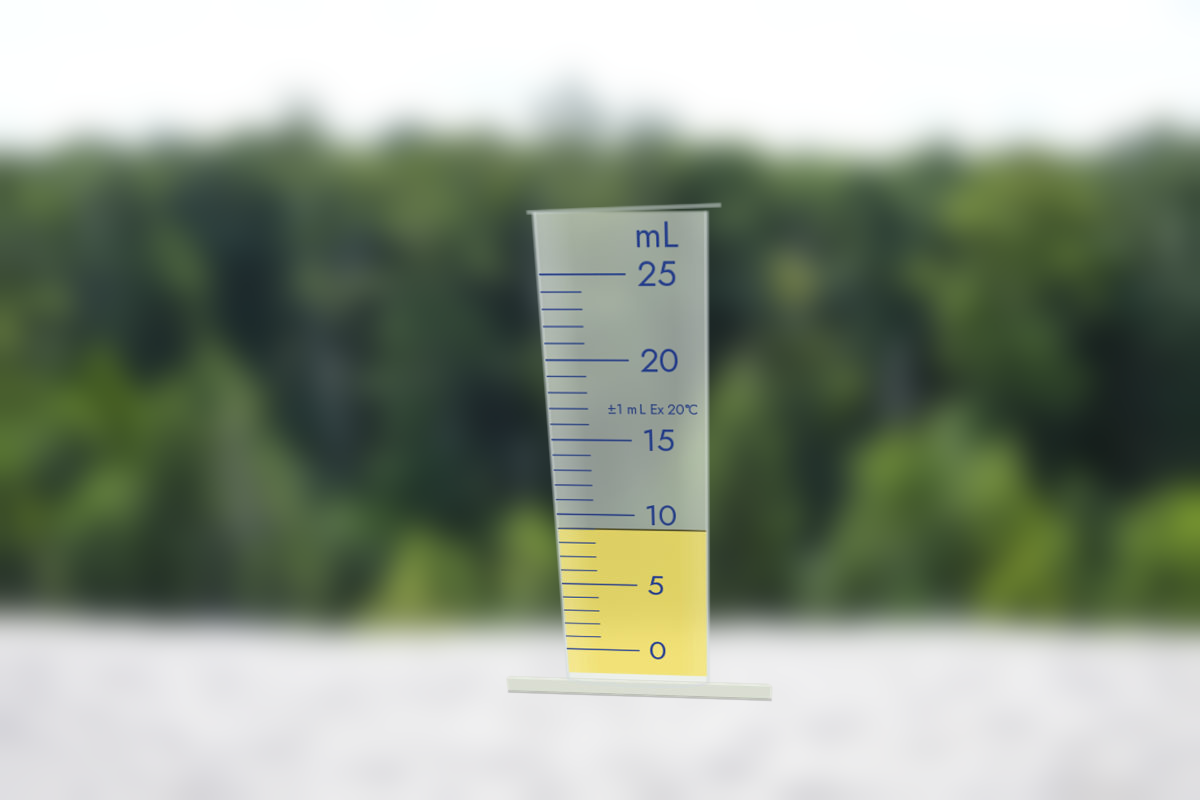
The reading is 9 mL
